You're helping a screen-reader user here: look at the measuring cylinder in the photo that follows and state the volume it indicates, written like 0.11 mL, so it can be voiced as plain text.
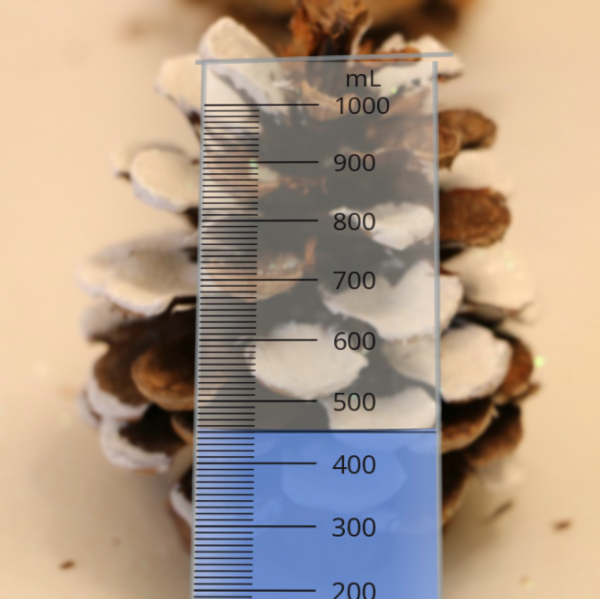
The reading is 450 mL
